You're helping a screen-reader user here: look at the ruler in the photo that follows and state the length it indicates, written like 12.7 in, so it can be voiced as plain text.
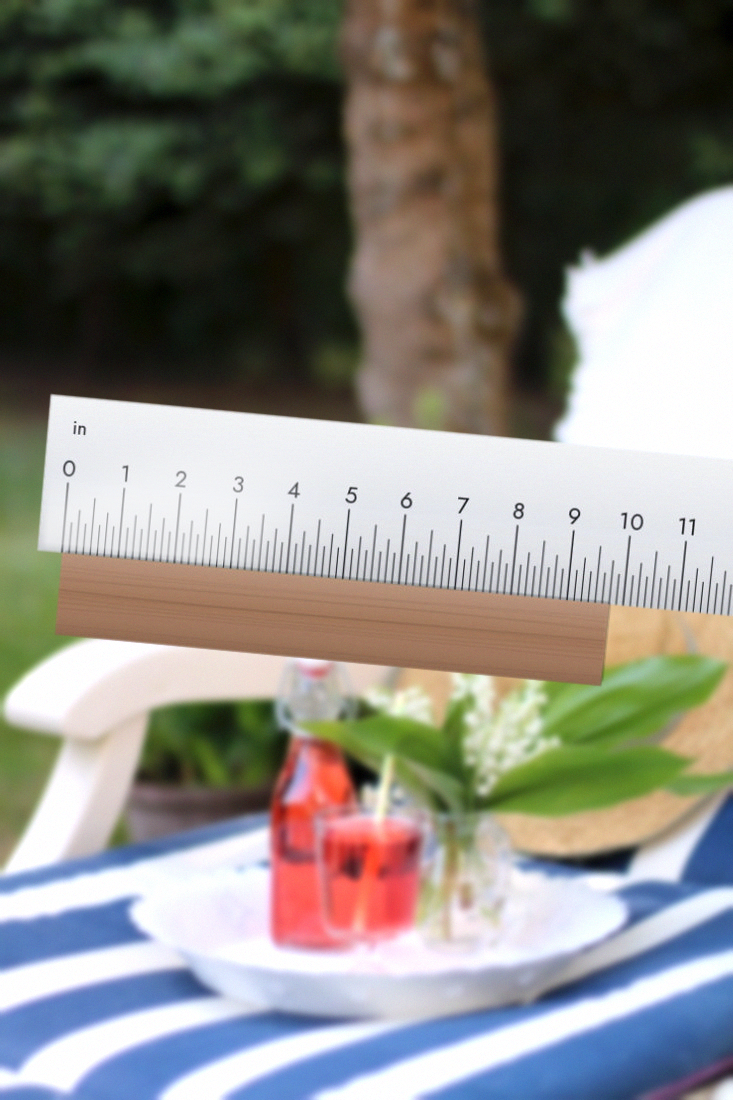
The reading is 9.75 in
